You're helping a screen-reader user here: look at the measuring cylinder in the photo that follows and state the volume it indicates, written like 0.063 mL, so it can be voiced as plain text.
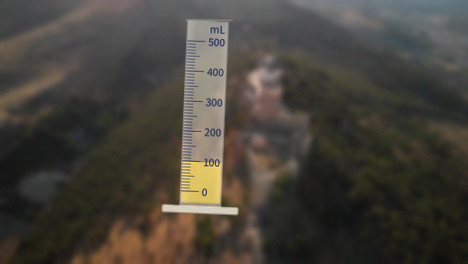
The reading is 100 mL
